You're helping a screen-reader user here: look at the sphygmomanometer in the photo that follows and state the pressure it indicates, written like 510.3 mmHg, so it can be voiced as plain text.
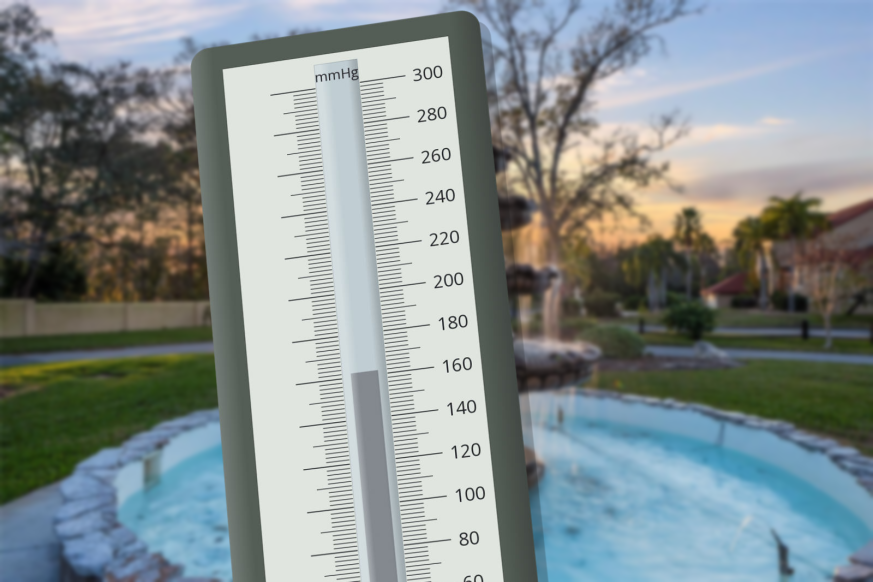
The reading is 162 mmHg
